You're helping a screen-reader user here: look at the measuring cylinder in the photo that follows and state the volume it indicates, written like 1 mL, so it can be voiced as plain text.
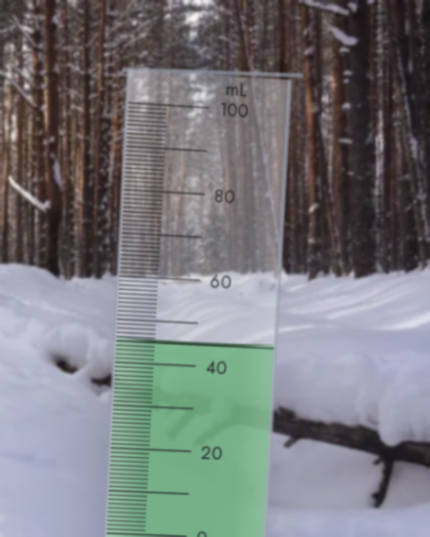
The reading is 45 mL
